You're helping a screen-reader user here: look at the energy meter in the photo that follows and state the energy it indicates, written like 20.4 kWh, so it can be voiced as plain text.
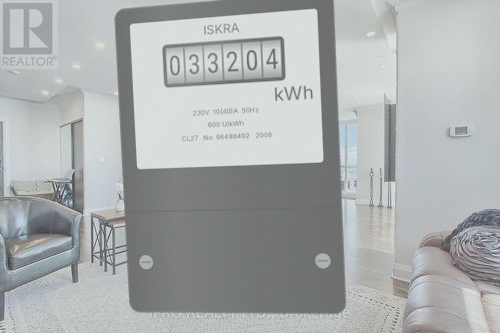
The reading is 33204 kWh
